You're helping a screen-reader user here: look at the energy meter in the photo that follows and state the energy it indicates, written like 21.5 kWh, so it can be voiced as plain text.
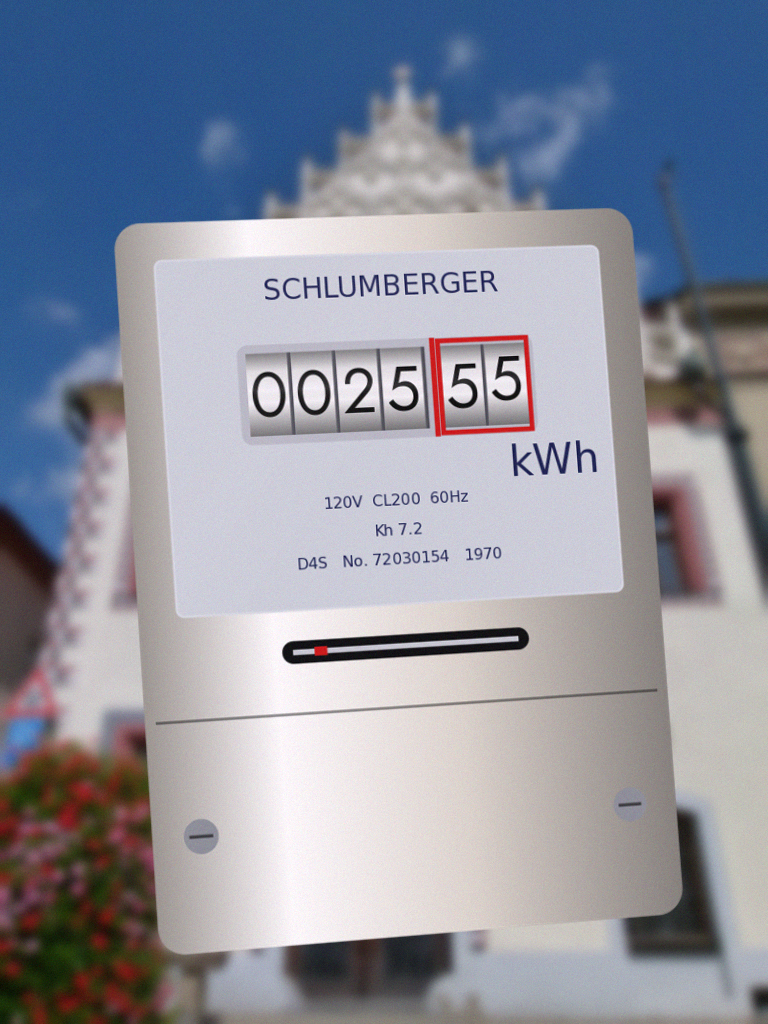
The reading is 25.55 kWh
